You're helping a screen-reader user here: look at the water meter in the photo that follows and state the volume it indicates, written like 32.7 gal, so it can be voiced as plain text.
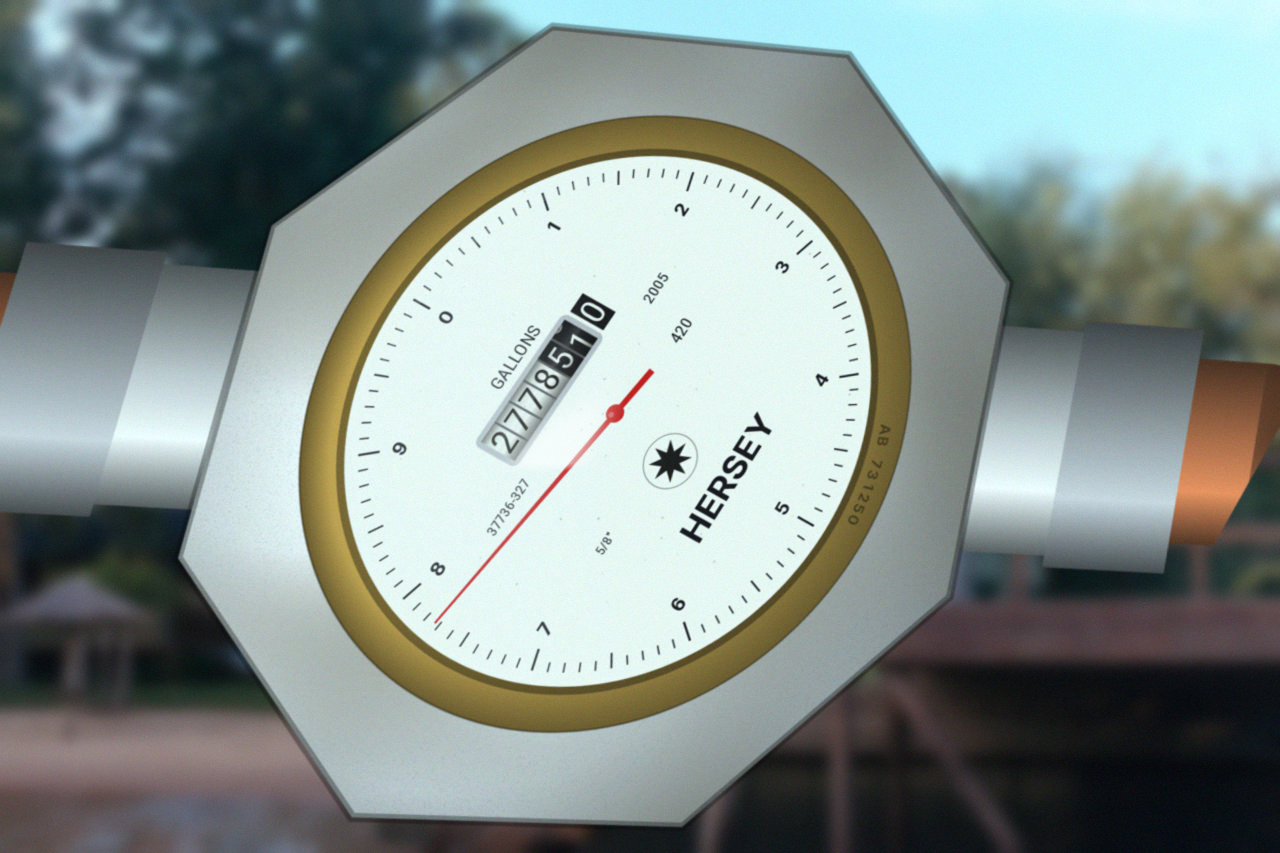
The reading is 2778507.7 gal
